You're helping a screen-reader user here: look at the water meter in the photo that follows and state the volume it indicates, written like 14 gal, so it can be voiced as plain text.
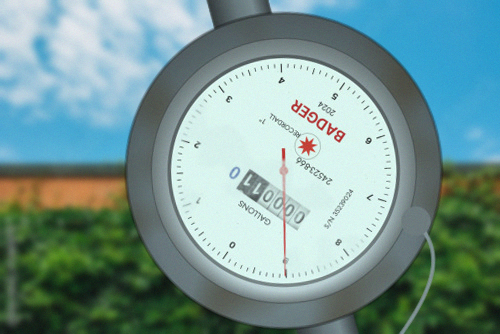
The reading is 109.0 gal
